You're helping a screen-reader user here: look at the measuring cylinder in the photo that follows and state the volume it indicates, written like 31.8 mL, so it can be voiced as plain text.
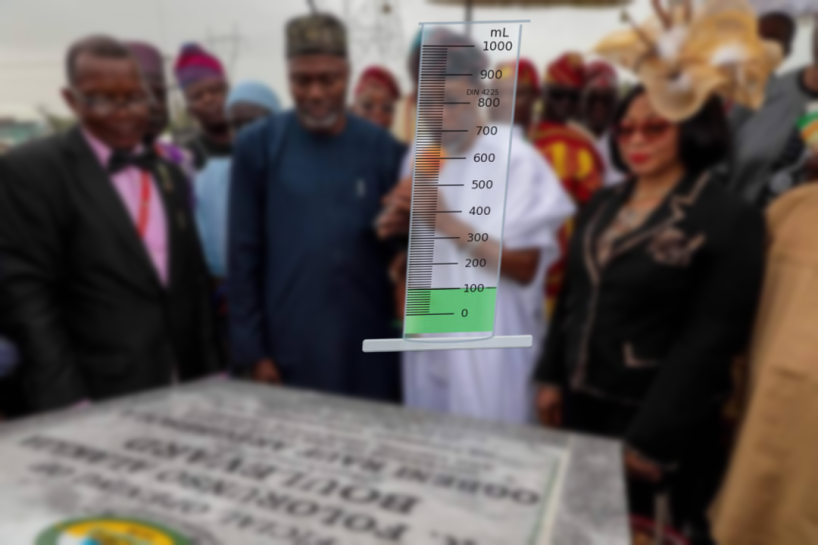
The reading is 100 mL
